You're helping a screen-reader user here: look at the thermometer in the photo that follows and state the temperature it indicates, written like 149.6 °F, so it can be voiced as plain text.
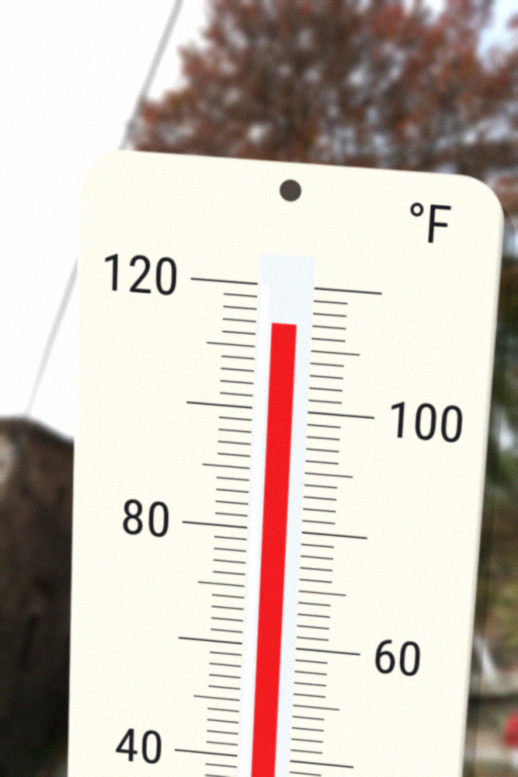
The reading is 114 °F
